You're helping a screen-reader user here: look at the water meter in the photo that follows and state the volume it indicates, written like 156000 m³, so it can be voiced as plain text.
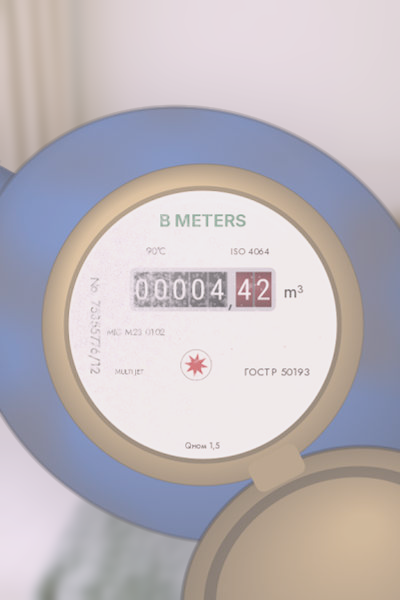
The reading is 4.42 m³
